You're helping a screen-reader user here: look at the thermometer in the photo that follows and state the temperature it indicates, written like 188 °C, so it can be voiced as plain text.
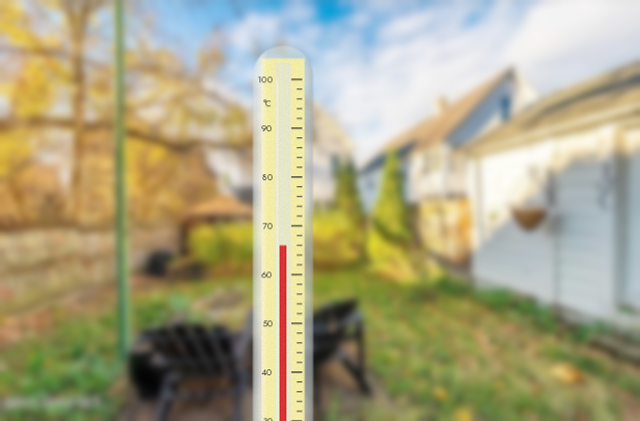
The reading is 66 °C
